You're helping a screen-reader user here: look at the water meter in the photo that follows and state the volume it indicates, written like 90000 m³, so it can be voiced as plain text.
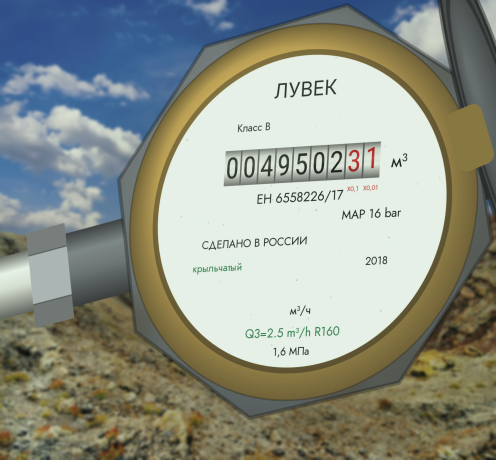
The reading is 49502.31 m³
